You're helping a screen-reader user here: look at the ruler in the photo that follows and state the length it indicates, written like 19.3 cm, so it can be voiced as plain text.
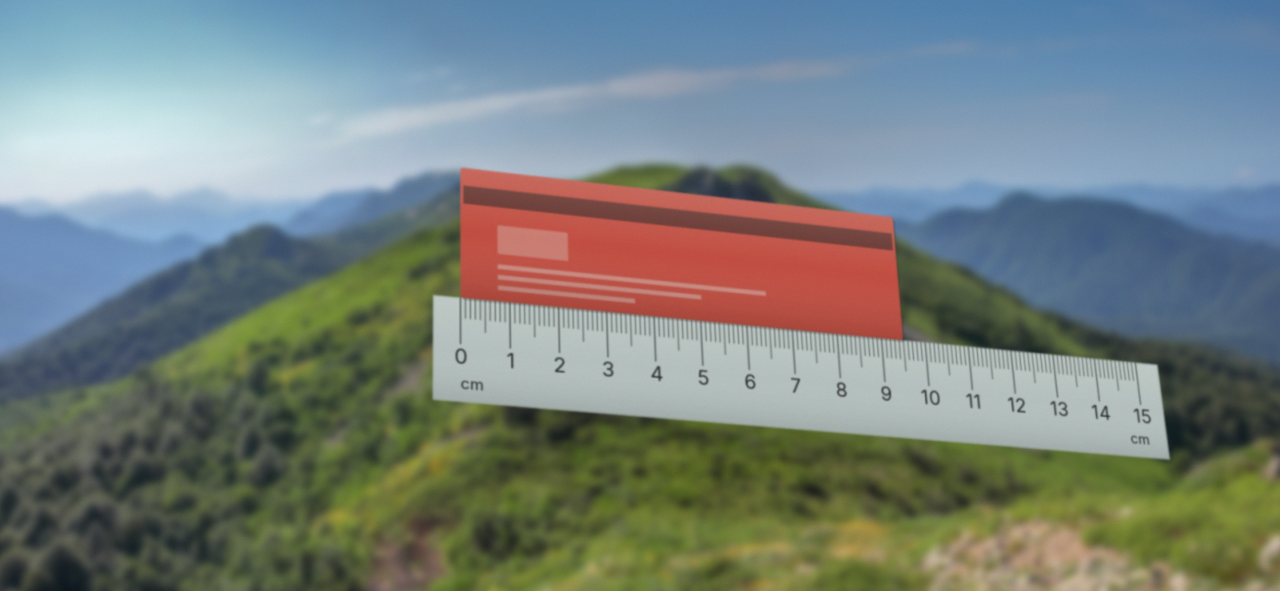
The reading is 9.5 cm
